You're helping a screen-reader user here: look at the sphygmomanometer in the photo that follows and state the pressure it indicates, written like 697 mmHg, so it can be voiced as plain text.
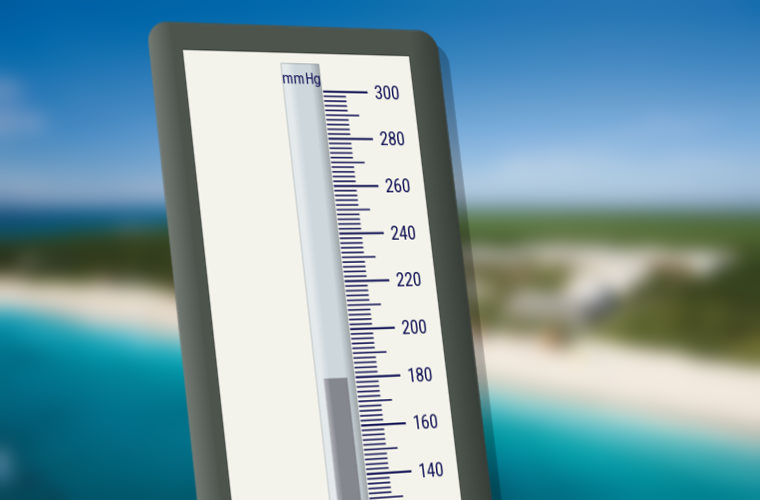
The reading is 180 mmHg
